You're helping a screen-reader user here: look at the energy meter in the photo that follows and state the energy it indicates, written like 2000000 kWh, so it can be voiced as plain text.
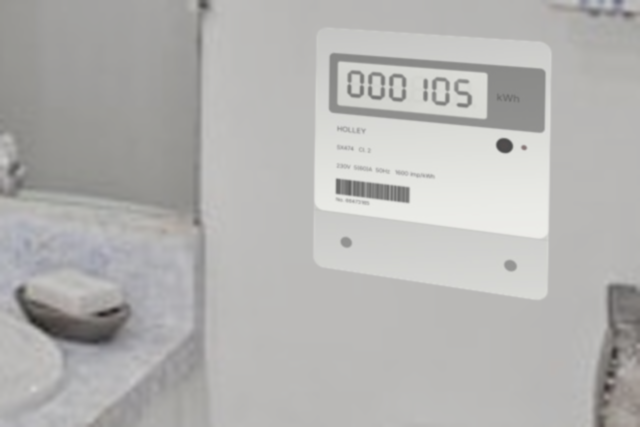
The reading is 105 kWh
